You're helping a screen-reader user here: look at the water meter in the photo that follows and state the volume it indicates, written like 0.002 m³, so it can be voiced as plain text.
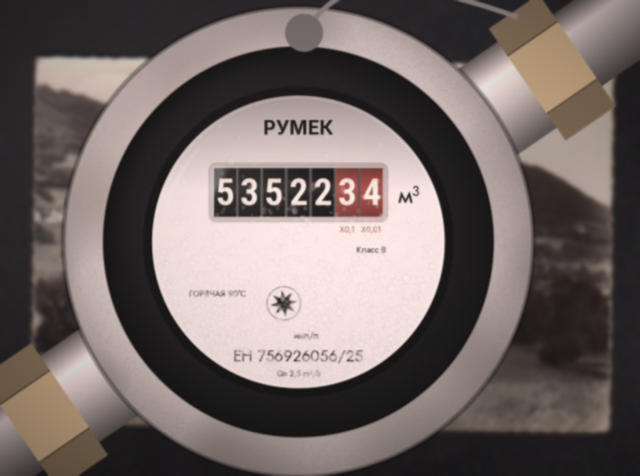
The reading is 53522.34 m³
